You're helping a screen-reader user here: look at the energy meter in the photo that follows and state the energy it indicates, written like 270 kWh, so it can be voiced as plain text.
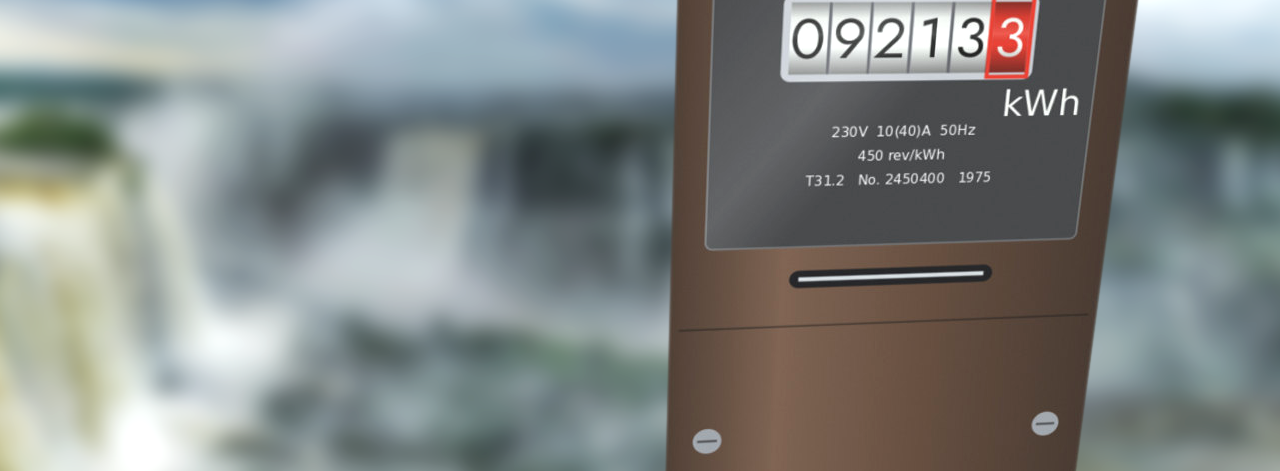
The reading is 9213.3 kWh
